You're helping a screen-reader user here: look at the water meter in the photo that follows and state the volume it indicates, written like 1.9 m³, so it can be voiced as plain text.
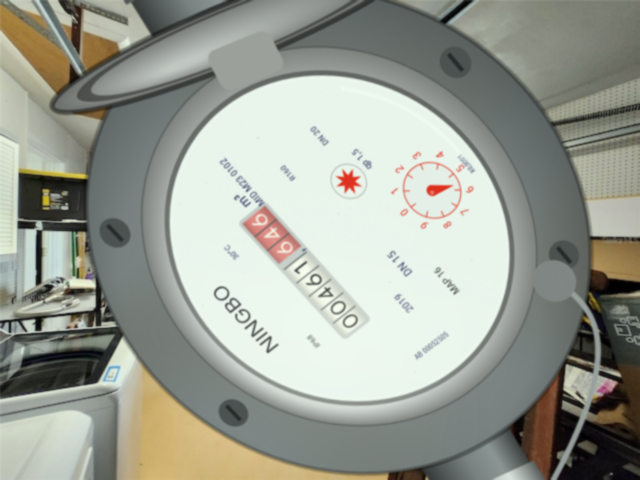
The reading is 461.6465 m³
